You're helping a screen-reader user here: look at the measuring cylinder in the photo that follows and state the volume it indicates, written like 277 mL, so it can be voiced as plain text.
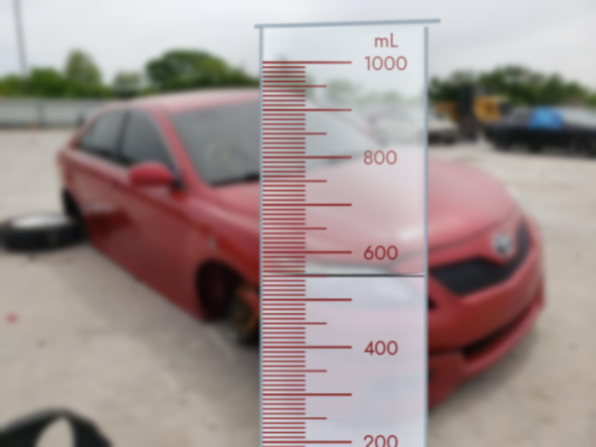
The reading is 550 mL
